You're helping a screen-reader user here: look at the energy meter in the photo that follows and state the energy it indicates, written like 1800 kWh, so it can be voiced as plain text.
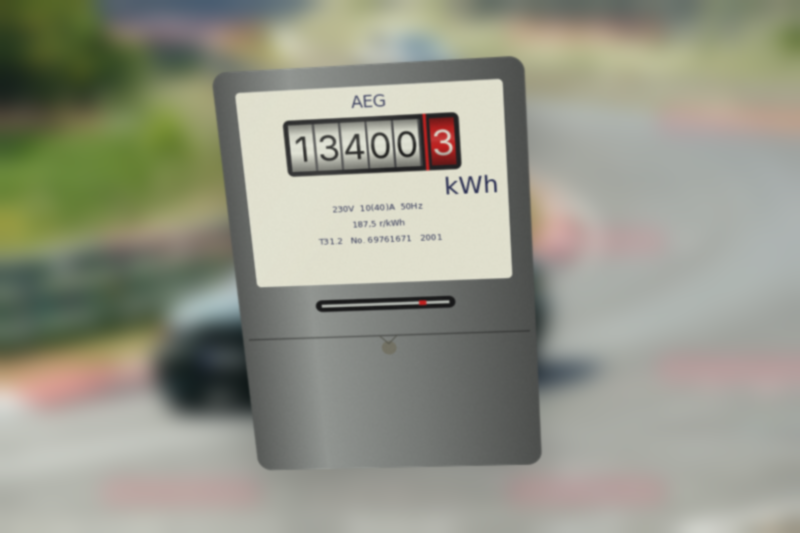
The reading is 13400.3 kWh
